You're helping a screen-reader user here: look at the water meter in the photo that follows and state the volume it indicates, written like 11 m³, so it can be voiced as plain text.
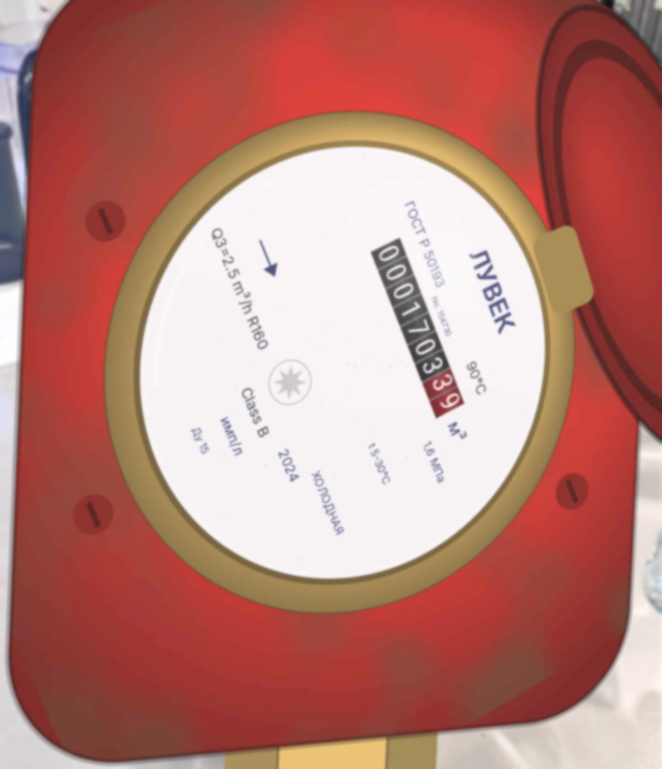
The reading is 1703.39 m³
